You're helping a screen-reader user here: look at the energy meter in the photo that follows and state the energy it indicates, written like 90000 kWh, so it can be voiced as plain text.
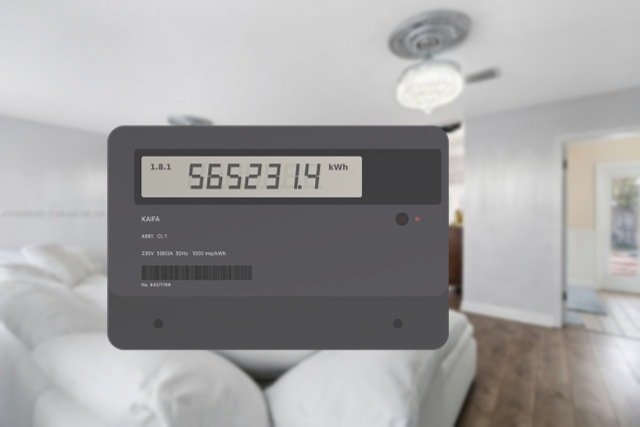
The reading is 565231.4 kWh
